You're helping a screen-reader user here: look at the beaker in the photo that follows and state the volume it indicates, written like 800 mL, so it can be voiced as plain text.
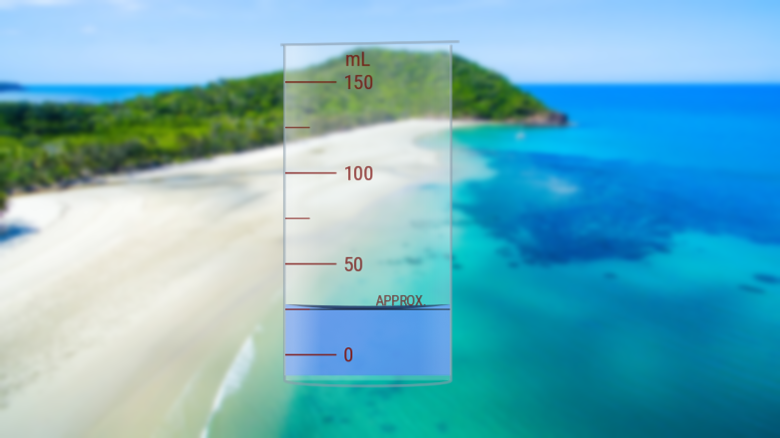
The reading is 25 mL
